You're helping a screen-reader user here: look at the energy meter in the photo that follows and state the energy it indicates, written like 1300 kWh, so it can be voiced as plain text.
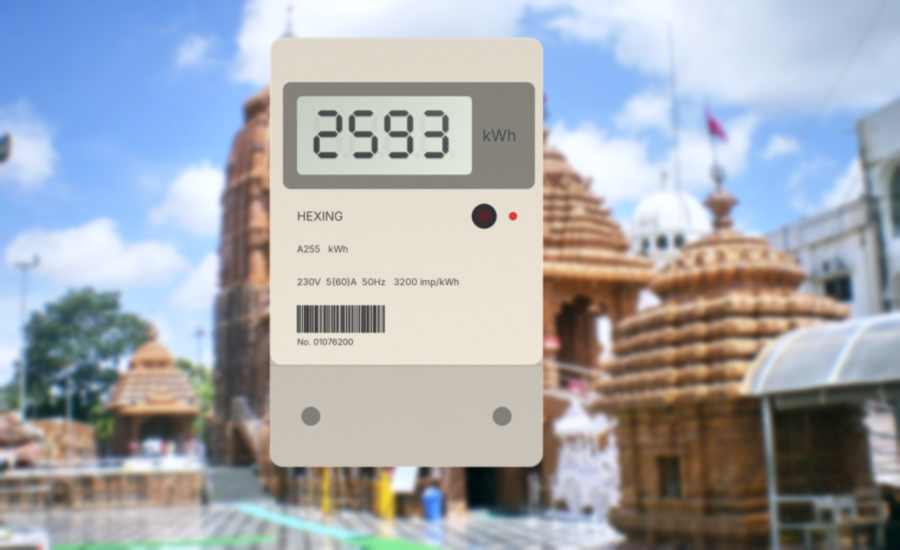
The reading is 2593 kWh
